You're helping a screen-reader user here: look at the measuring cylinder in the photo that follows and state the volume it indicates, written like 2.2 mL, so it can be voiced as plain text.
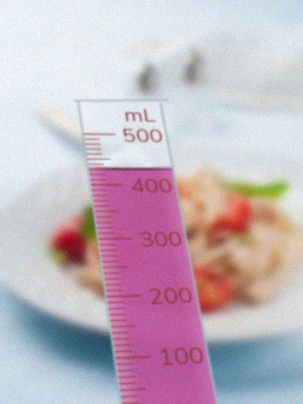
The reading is 430 mL
